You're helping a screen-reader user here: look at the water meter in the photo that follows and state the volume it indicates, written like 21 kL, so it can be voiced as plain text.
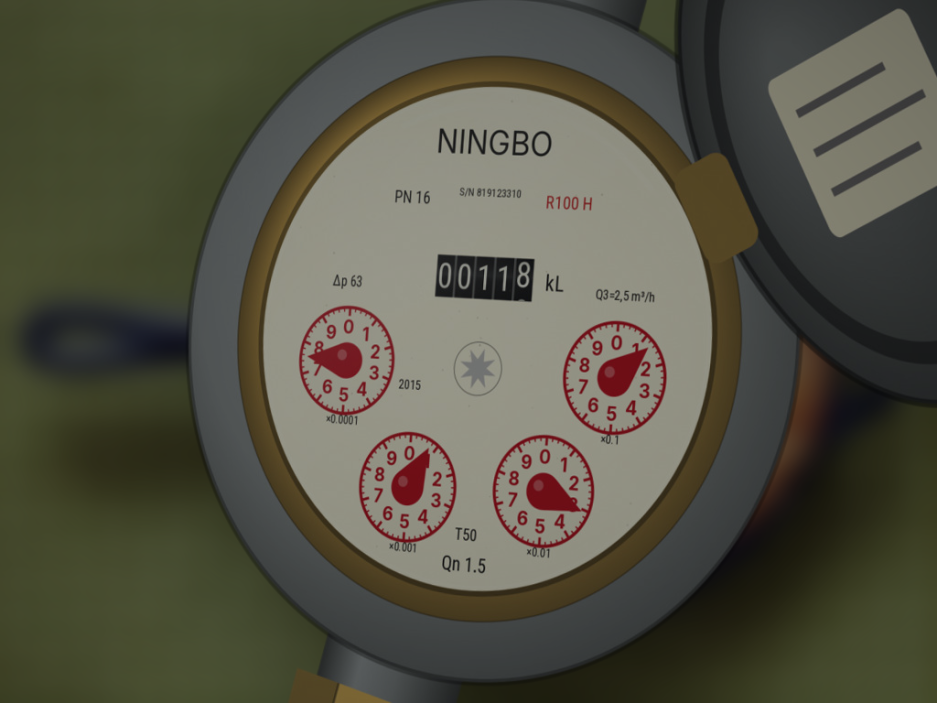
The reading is 118.1307 kL
